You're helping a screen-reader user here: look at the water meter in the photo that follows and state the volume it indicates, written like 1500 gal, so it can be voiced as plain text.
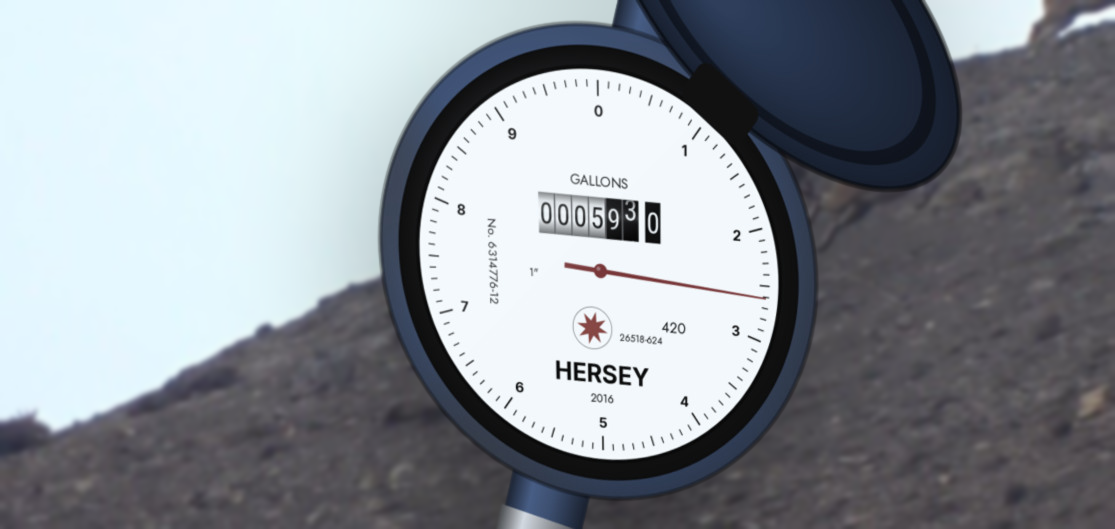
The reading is 5932.6 gal
